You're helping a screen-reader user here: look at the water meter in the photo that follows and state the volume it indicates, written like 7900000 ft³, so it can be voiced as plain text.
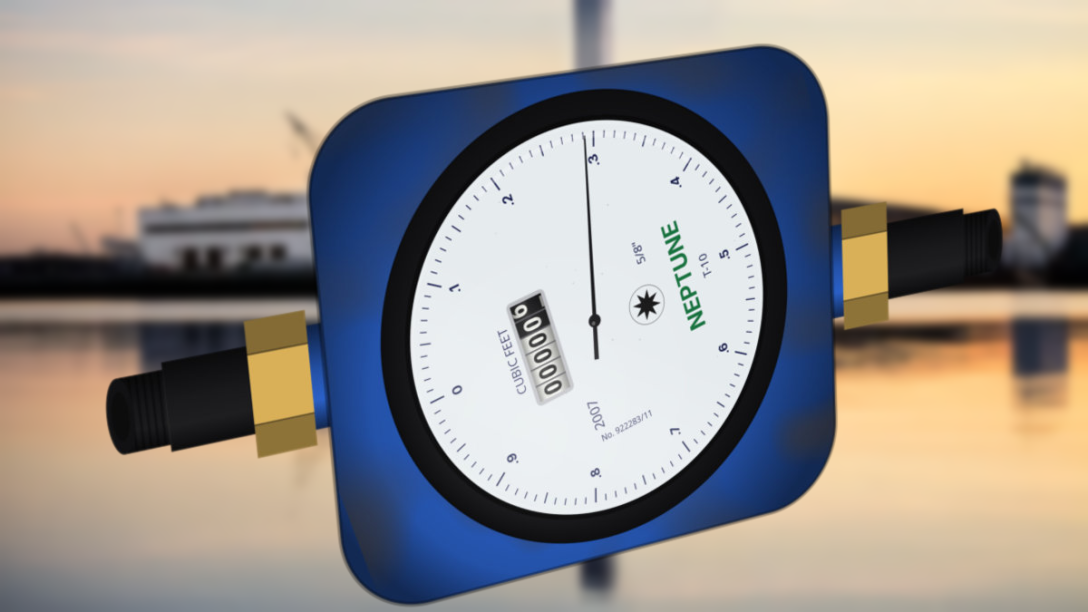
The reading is 6.29 ft³
